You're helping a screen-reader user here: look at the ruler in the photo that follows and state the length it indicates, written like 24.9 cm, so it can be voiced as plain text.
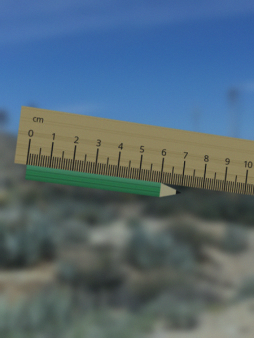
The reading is 7 cm
